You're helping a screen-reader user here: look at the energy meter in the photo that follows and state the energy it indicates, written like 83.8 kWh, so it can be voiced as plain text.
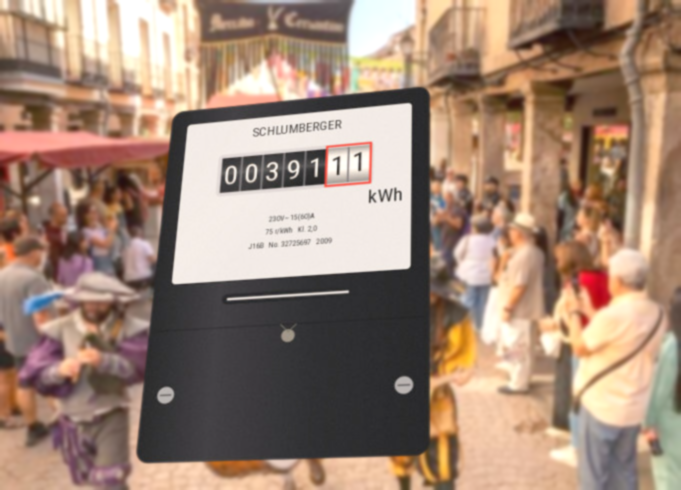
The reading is 391.11 kWh
